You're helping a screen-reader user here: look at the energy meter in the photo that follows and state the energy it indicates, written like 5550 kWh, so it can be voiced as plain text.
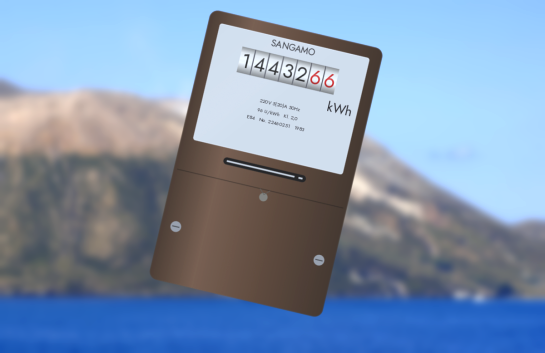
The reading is 14432.66 kWh
